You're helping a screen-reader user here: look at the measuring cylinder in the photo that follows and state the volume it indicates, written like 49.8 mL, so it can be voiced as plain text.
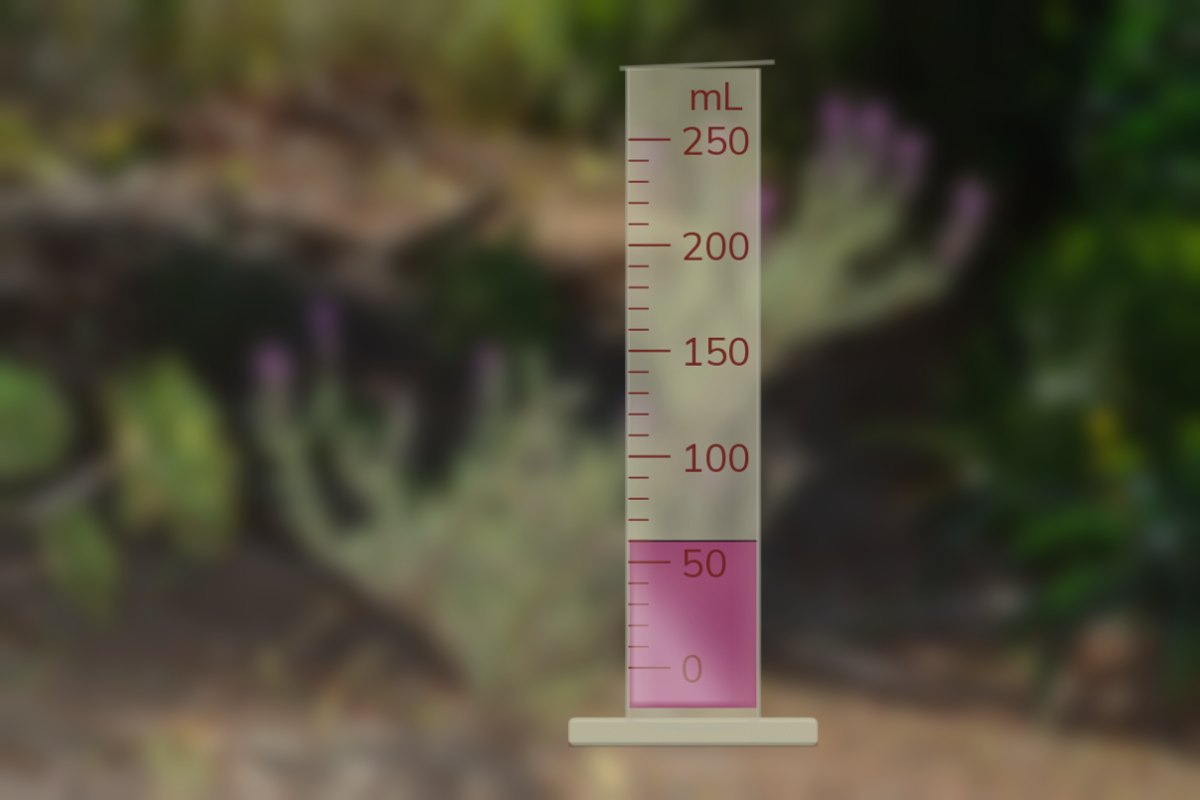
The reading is 60 mL
